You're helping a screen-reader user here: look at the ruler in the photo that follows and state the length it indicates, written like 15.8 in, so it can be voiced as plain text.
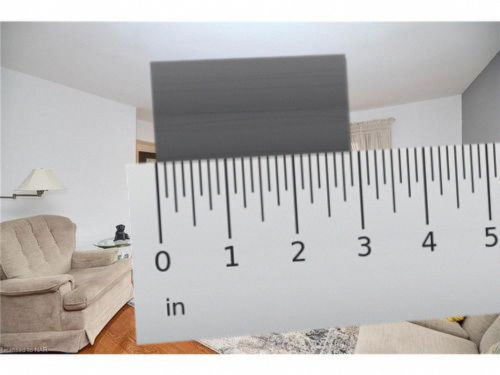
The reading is 2.875 in
